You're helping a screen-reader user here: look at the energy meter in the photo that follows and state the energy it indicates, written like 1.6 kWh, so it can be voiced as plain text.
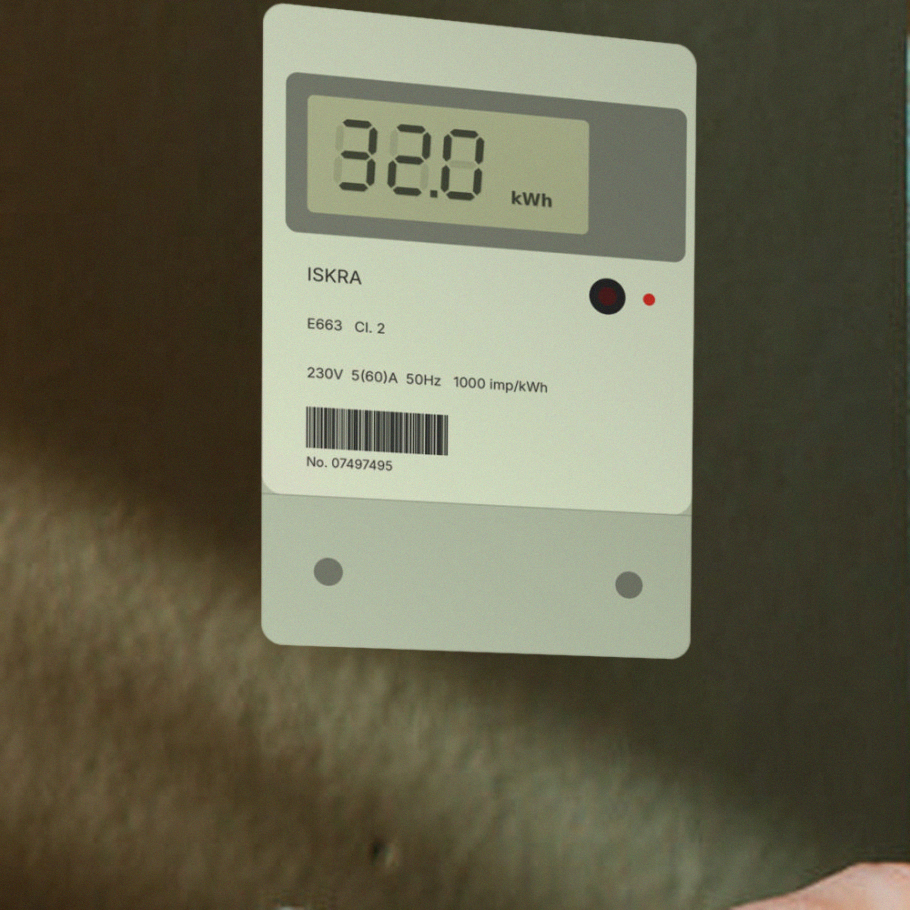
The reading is 32.0 kWh
